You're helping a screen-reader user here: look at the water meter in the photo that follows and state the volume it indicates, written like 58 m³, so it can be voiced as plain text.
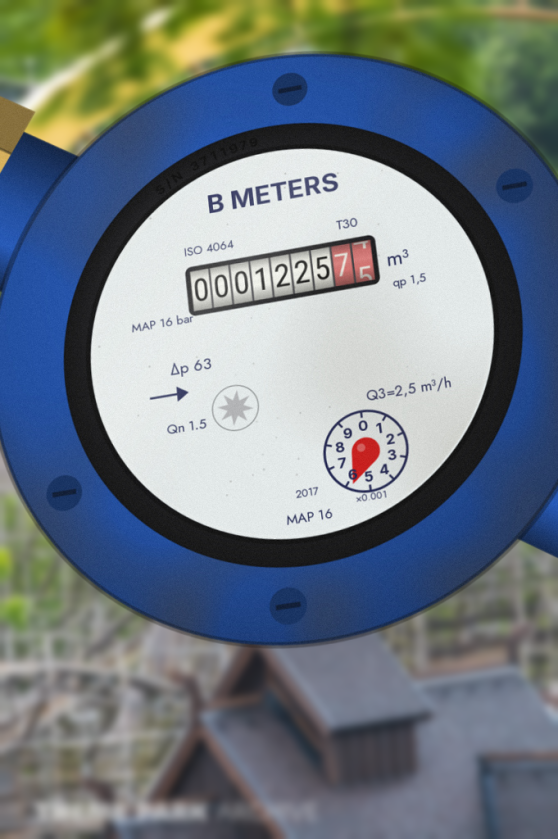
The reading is 1225.745 m³
